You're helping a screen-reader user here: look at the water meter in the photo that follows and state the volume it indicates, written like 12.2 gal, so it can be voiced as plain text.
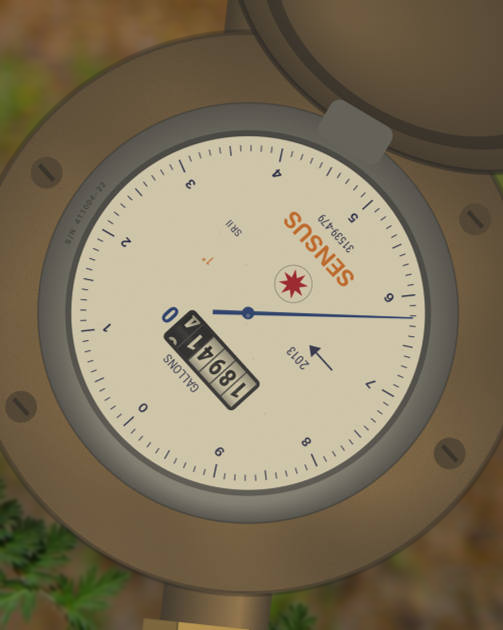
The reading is 1894136.2 gal
